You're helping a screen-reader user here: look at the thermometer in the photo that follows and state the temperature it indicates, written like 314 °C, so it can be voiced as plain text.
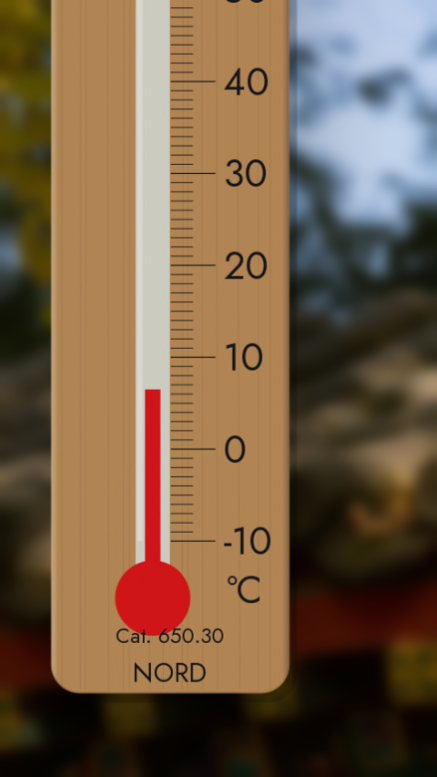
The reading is 6.5 °C
